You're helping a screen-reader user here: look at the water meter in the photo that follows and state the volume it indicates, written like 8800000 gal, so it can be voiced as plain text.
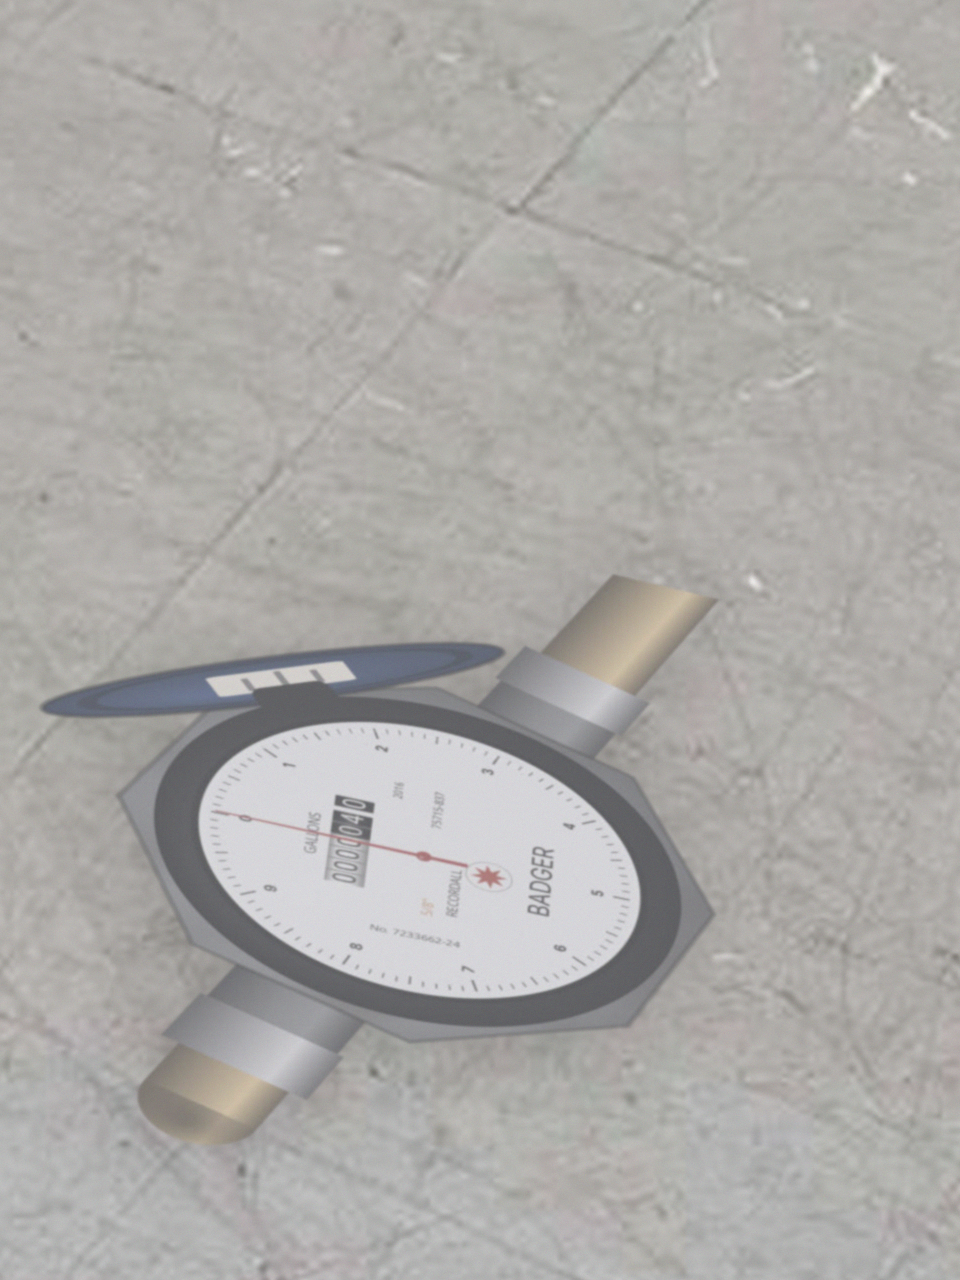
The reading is 40.0 gal
